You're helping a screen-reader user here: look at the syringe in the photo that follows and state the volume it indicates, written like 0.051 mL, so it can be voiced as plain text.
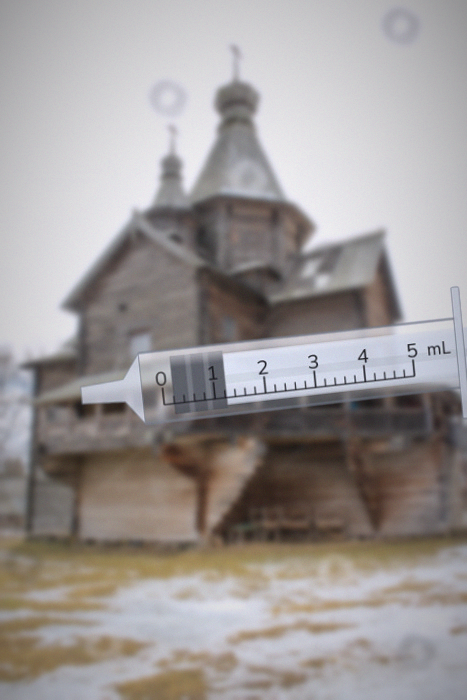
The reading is 0.2 mL
